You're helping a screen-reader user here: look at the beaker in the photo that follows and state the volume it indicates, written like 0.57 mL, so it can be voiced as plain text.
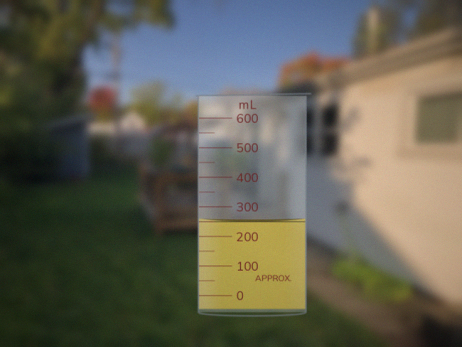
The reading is 250 mL
